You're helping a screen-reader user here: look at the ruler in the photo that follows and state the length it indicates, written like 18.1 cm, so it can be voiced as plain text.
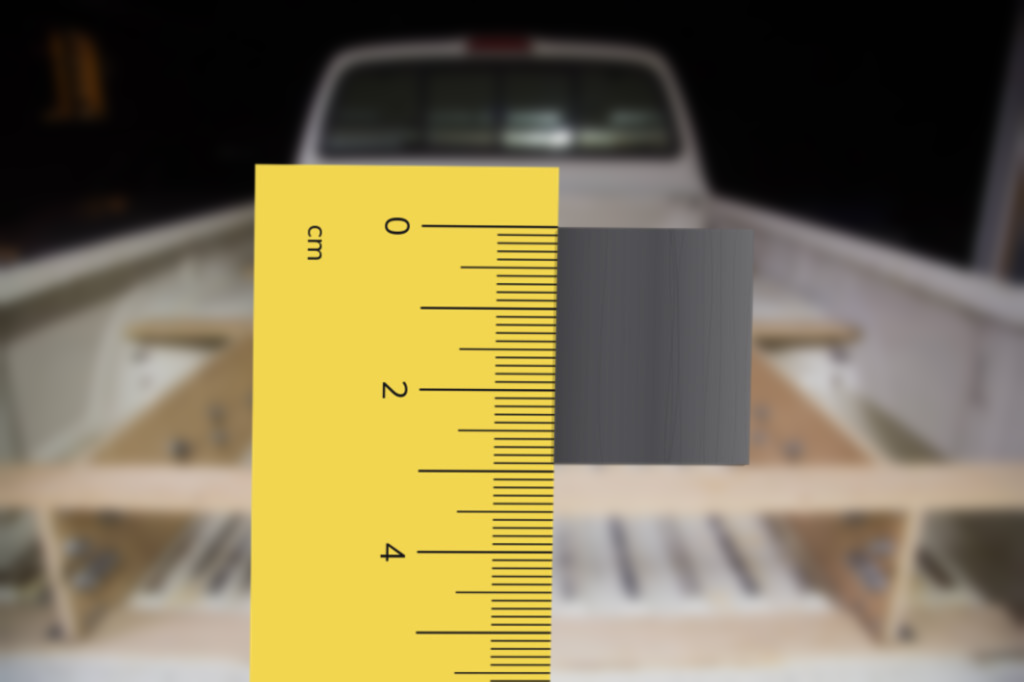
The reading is 2.9 cm
